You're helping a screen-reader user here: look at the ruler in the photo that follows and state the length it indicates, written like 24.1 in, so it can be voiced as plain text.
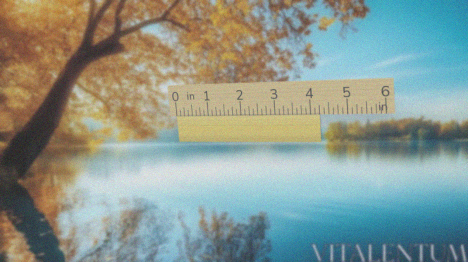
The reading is 4.25 in
